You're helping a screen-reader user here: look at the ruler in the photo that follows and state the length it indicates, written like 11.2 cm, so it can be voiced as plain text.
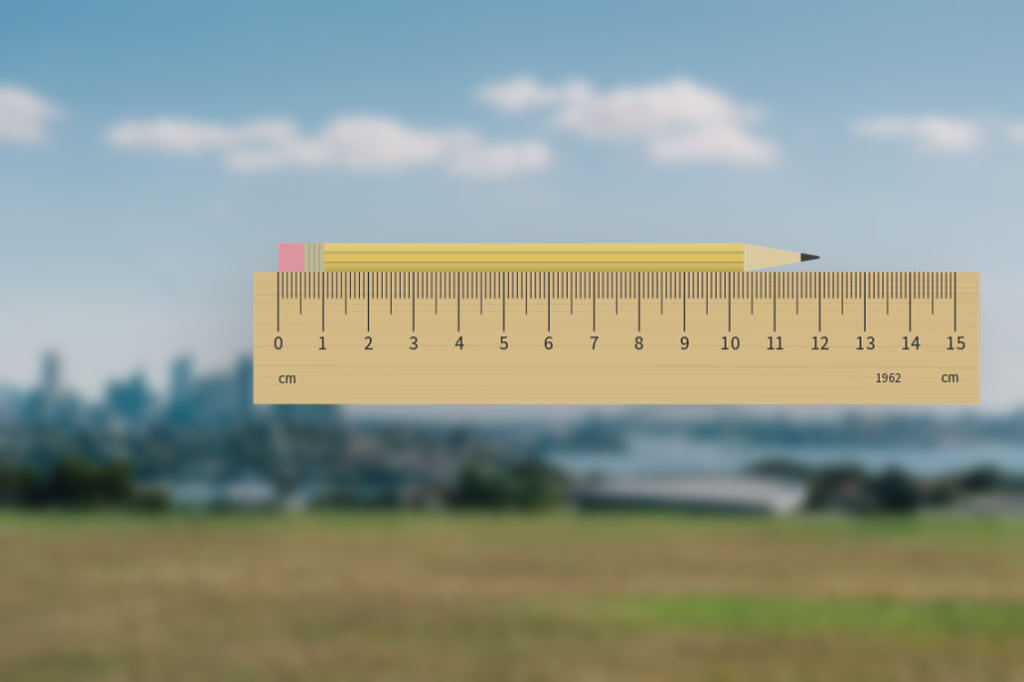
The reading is 12 cm
